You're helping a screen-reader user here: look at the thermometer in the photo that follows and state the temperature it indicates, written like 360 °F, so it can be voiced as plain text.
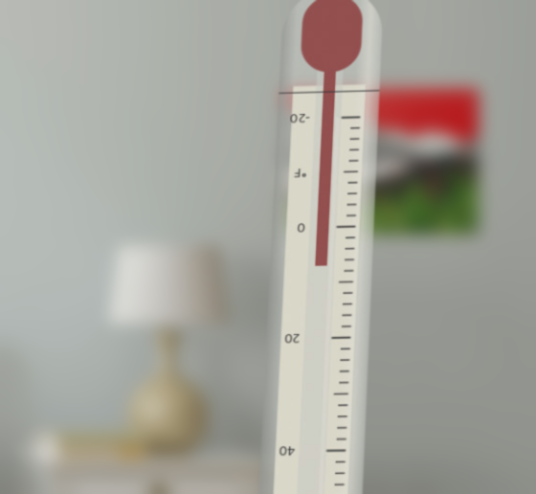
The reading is 7 °F
